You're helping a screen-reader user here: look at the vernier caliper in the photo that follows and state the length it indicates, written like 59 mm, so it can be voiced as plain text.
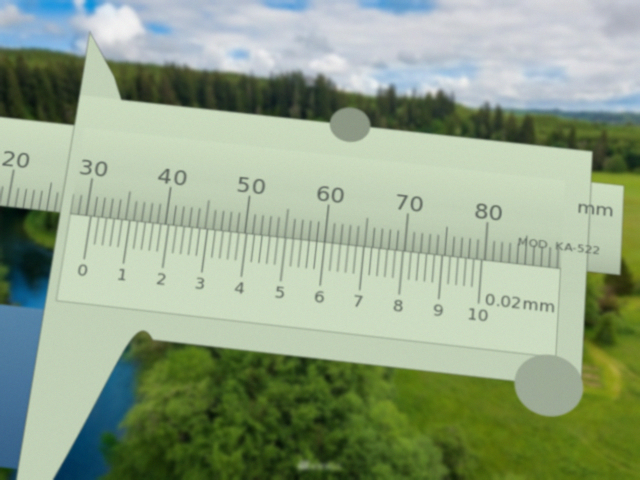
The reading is 30.6 mm
